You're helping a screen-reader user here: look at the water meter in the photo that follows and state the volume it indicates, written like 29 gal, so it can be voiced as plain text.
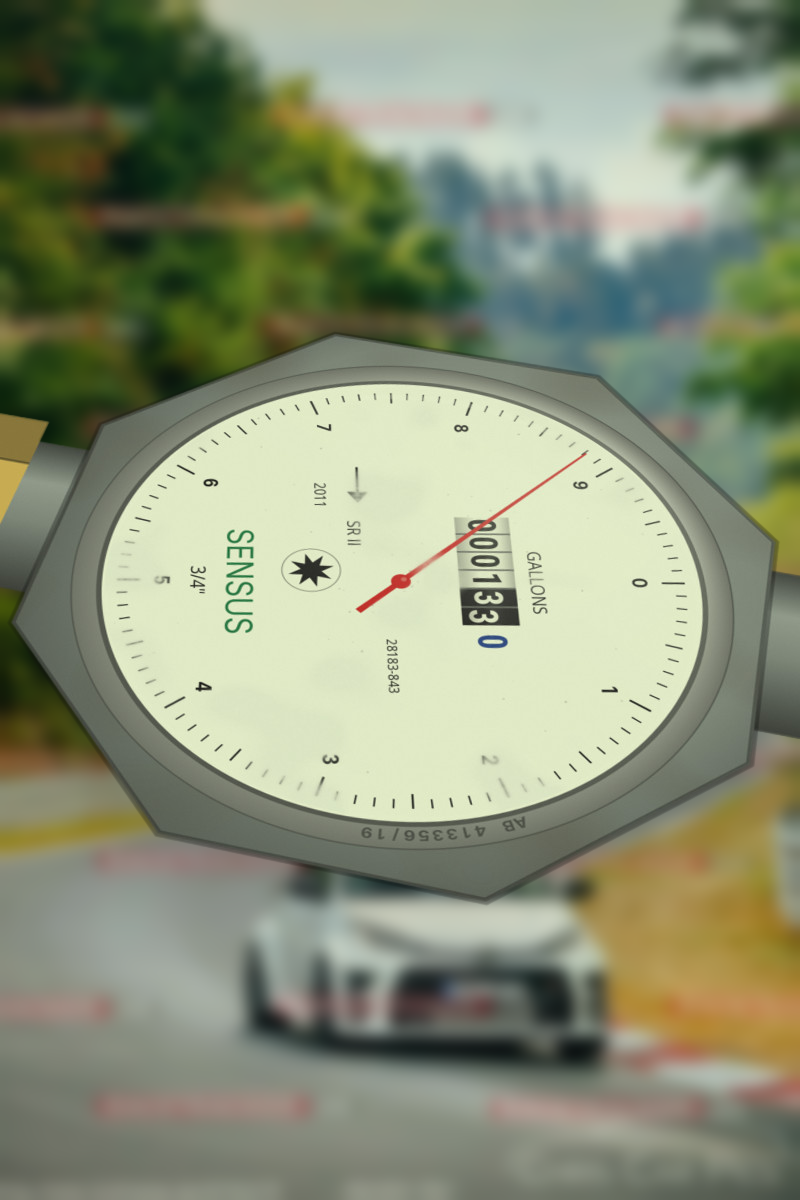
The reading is 1328.8 gal
